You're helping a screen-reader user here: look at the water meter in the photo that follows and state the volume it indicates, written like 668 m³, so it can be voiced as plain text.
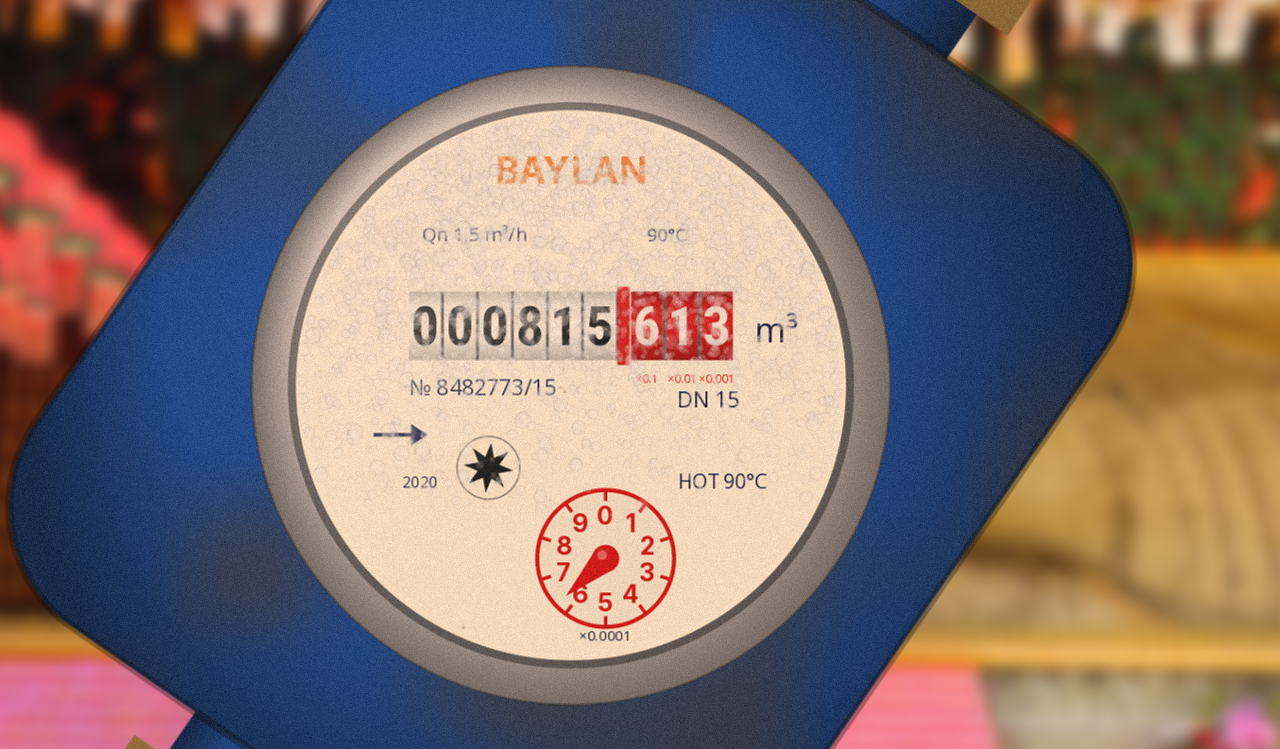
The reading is 815.6136 m³
